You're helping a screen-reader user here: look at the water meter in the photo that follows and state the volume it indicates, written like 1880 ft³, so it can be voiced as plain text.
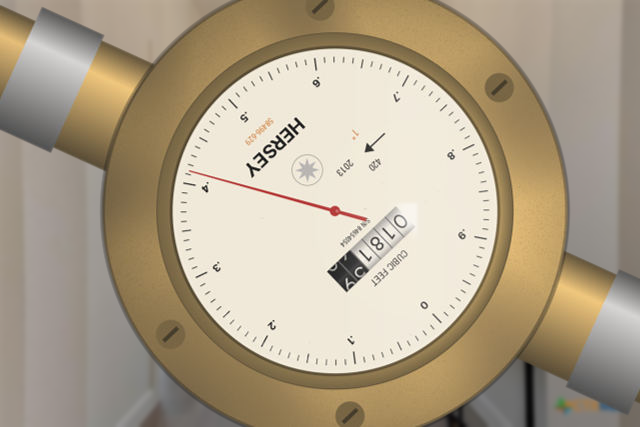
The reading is 18159.41 ft³
